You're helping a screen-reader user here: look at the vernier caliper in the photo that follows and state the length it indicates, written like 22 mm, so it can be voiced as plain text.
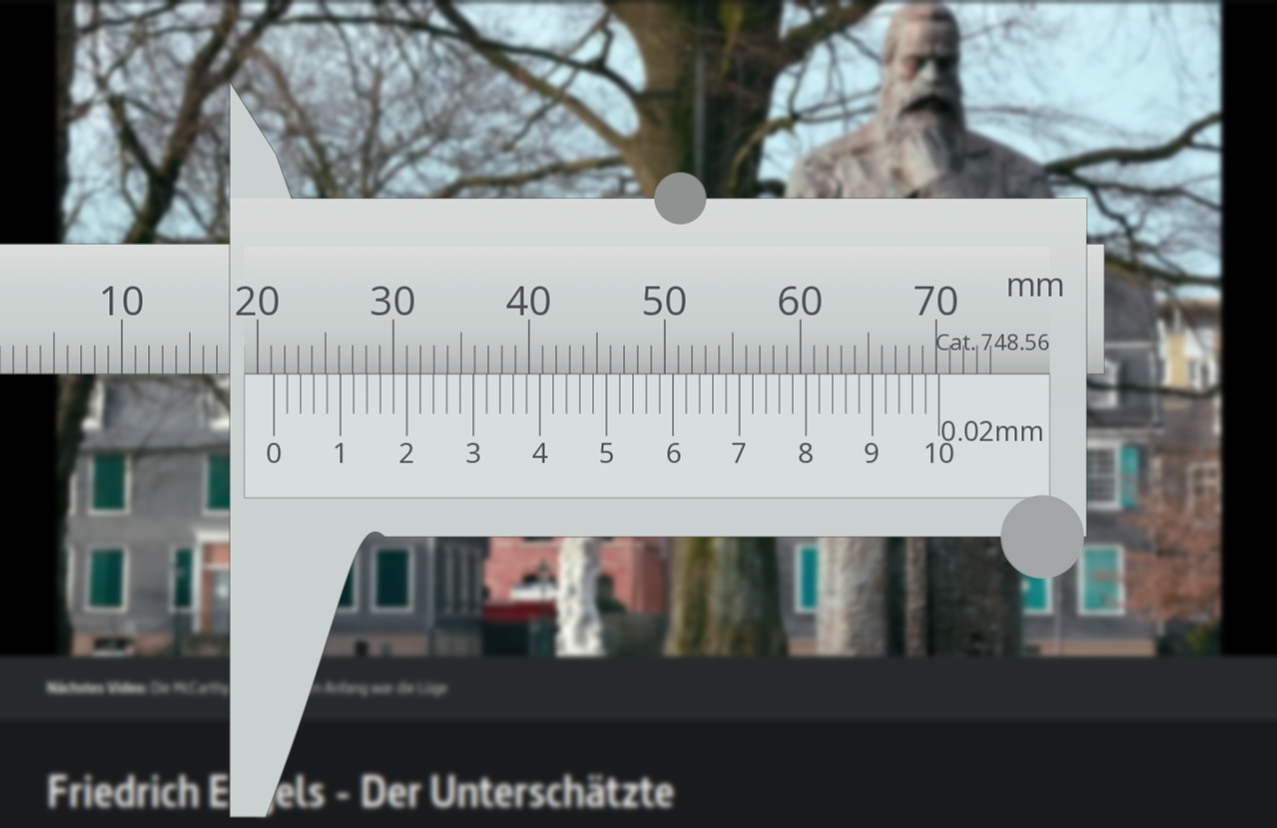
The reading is 21.2 mm
